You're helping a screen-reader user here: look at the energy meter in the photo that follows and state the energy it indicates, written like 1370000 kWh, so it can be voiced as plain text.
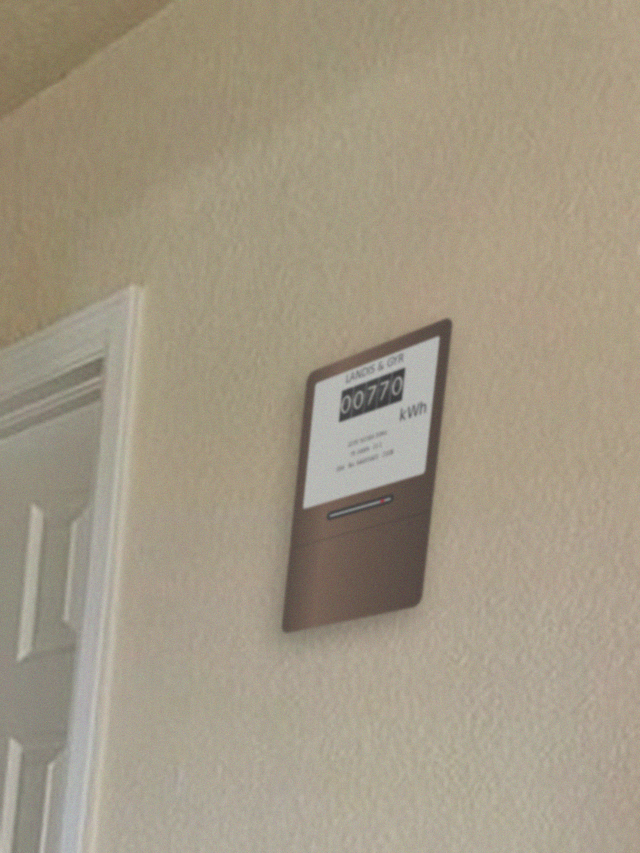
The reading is 770 kWh
